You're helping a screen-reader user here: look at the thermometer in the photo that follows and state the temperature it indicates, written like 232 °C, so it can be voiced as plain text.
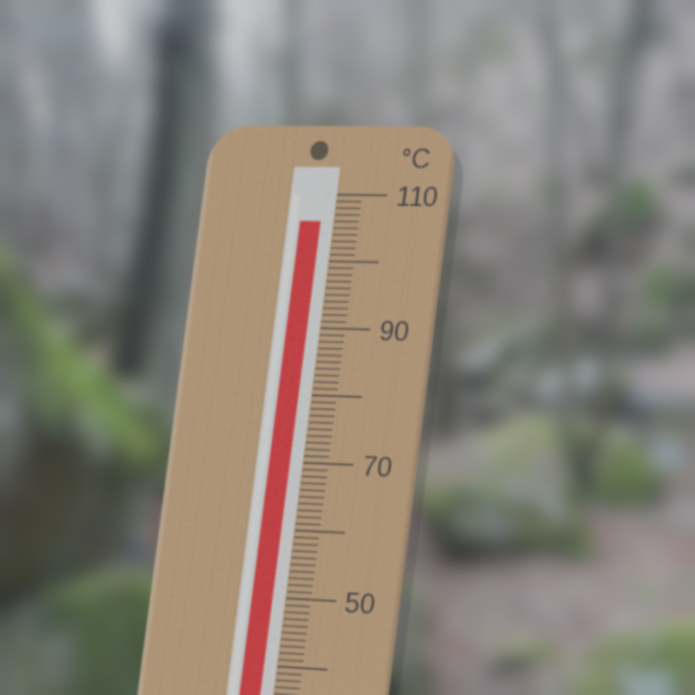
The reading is 106 °C
